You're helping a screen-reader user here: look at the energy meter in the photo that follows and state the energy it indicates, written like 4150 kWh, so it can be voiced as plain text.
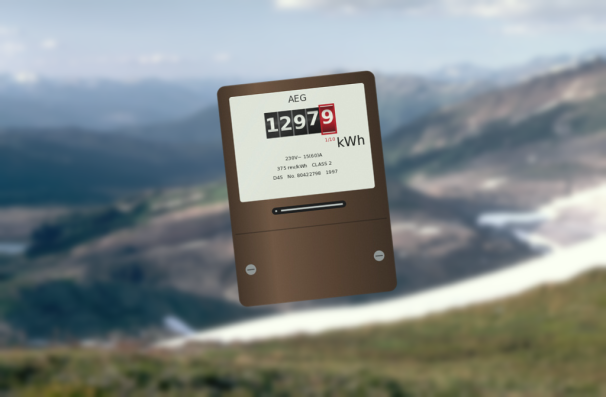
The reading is 1297.9 kWh
